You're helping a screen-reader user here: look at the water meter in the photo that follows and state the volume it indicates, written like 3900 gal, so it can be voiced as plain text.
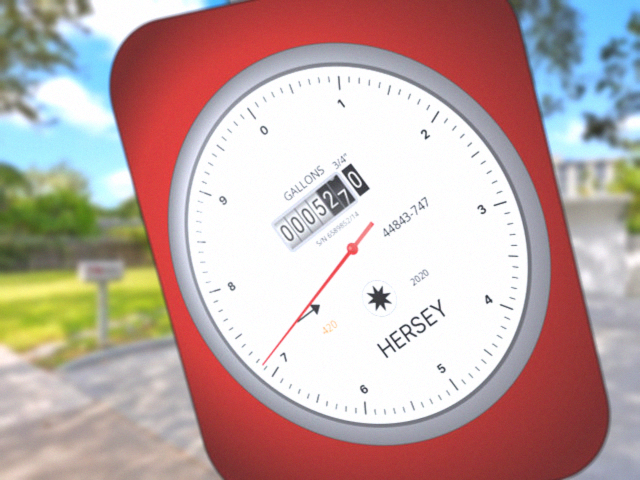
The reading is 5267.1 gal
